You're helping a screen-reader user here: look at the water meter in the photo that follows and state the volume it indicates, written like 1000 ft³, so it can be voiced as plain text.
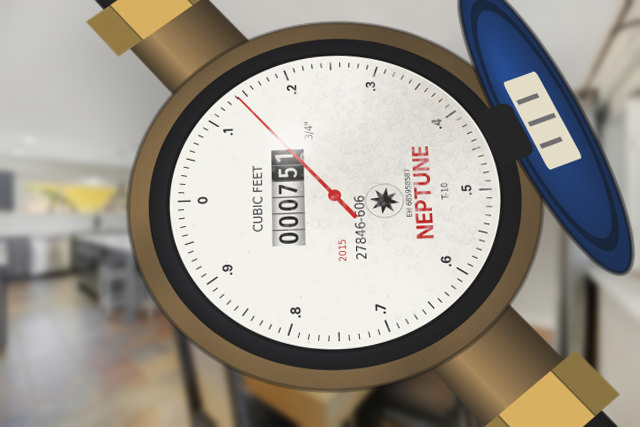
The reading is 751.14 ft³
